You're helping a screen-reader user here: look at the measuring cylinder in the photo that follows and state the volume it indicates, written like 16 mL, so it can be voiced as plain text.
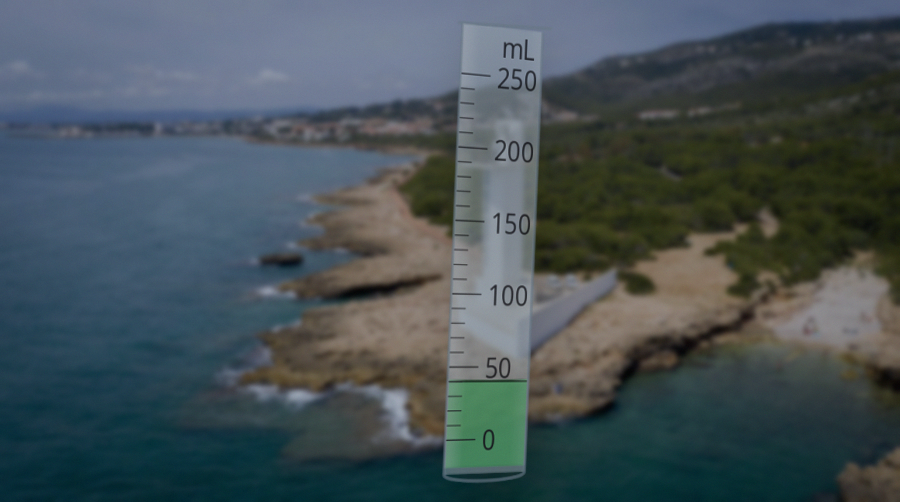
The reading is 40 mL
